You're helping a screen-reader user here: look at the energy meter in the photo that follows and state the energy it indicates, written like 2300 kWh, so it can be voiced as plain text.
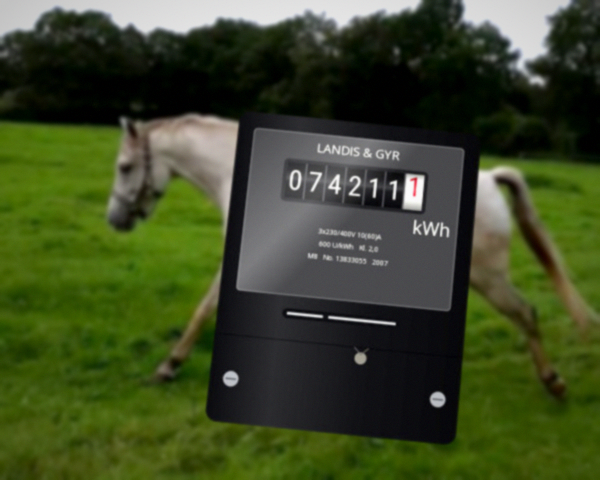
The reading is 74211.1 kWh
